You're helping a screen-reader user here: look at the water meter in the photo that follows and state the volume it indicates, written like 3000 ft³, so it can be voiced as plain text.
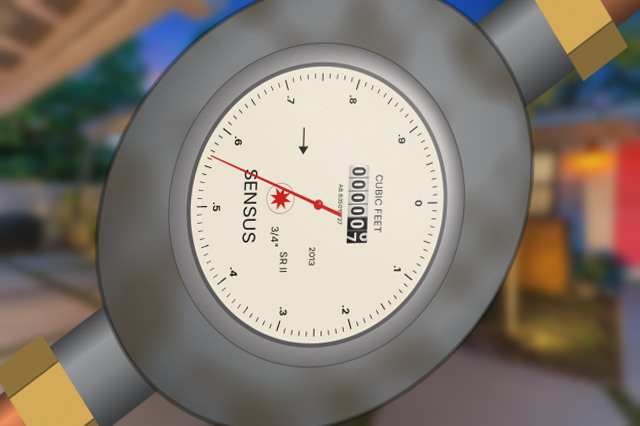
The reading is 6.56 ft³
